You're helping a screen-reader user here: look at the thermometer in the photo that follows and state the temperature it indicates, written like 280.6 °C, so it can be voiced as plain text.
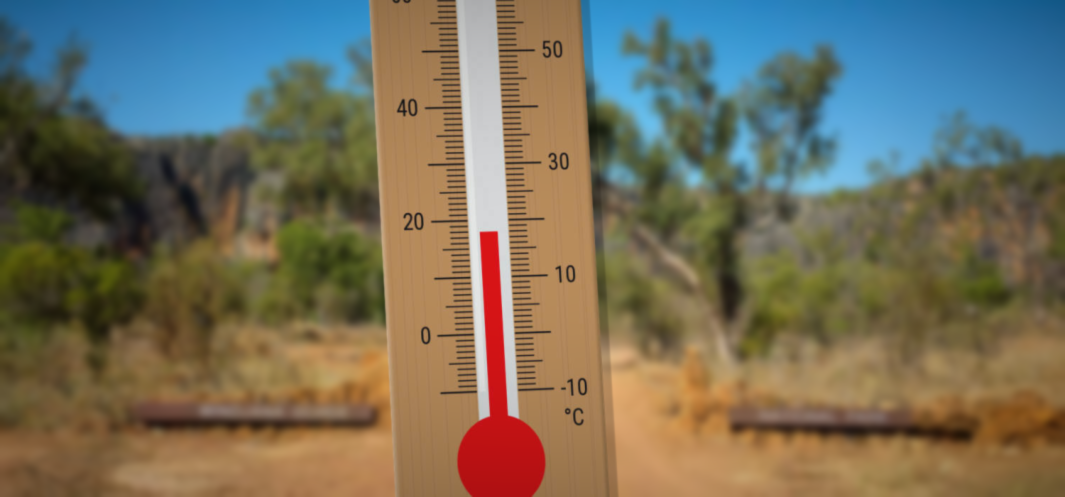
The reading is 18 °C
